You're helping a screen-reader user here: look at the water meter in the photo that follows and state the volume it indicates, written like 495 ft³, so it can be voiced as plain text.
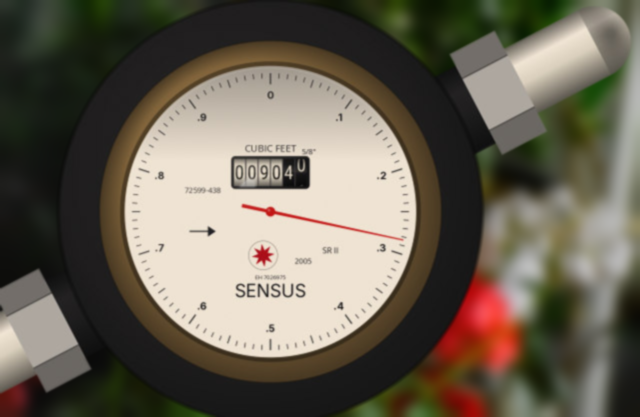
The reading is 9040.28 ft³
